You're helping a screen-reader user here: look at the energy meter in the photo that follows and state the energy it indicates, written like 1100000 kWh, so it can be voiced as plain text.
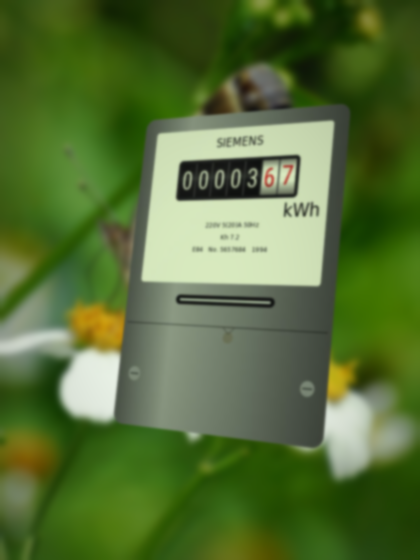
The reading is 3.67 kWh
